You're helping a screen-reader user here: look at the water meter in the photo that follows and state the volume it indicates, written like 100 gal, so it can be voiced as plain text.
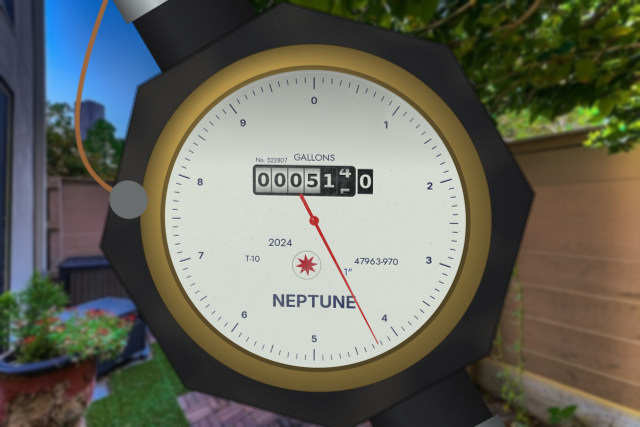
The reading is 5144.2 gal
